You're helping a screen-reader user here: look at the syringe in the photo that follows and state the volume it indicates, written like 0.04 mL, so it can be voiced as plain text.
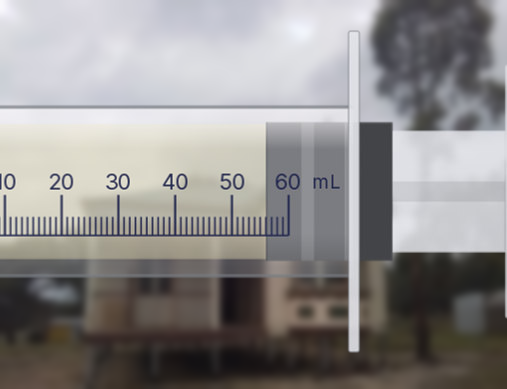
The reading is 56 mL
